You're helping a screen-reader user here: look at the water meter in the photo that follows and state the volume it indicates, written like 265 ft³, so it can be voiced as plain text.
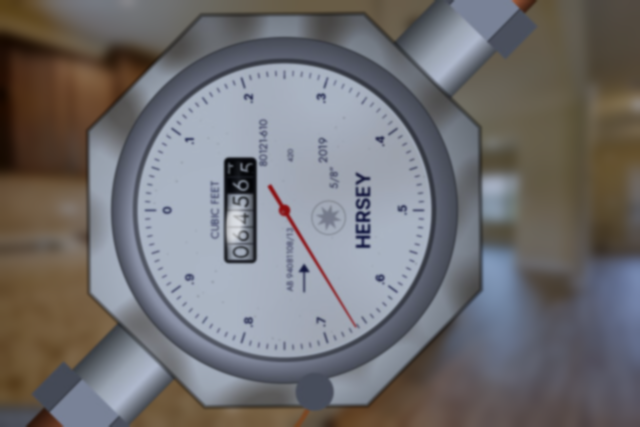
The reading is 64564.66 ft³
